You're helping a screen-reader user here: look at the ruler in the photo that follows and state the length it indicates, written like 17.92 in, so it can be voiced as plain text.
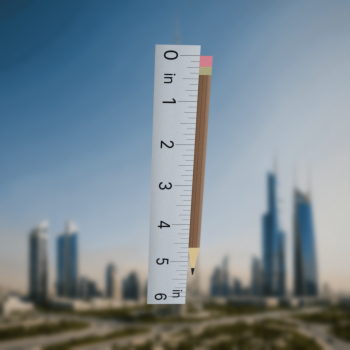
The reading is 5.375 in
